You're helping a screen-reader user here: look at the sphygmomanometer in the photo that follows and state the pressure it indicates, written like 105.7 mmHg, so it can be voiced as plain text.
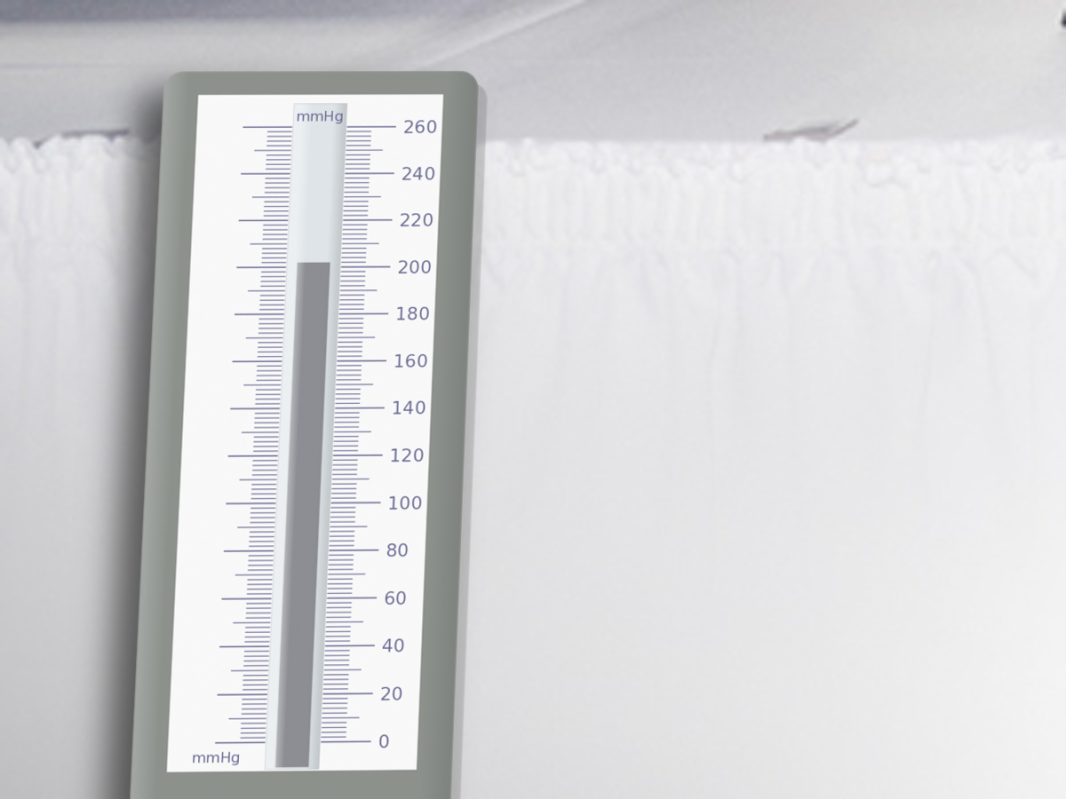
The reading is 202 mmHg
